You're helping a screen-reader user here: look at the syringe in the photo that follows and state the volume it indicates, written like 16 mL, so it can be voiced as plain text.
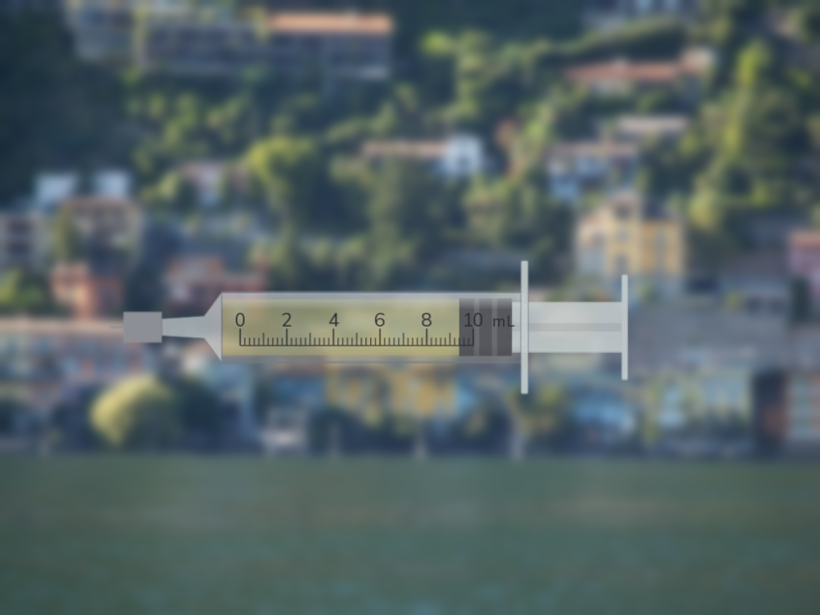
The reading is 9.4 mL
